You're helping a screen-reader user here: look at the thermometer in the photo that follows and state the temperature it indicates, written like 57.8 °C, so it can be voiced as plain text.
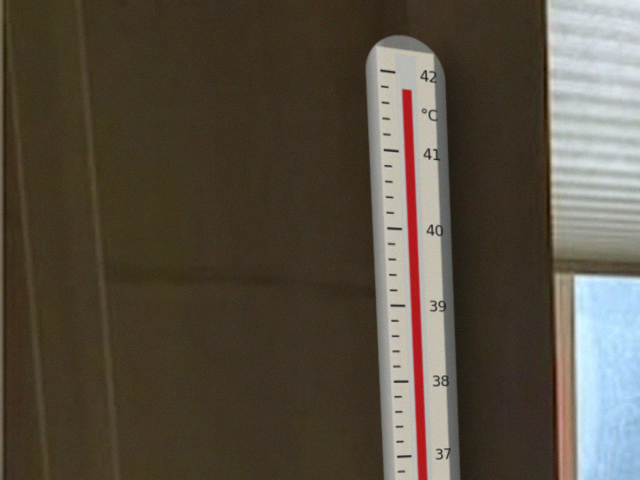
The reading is 41.8 °C
